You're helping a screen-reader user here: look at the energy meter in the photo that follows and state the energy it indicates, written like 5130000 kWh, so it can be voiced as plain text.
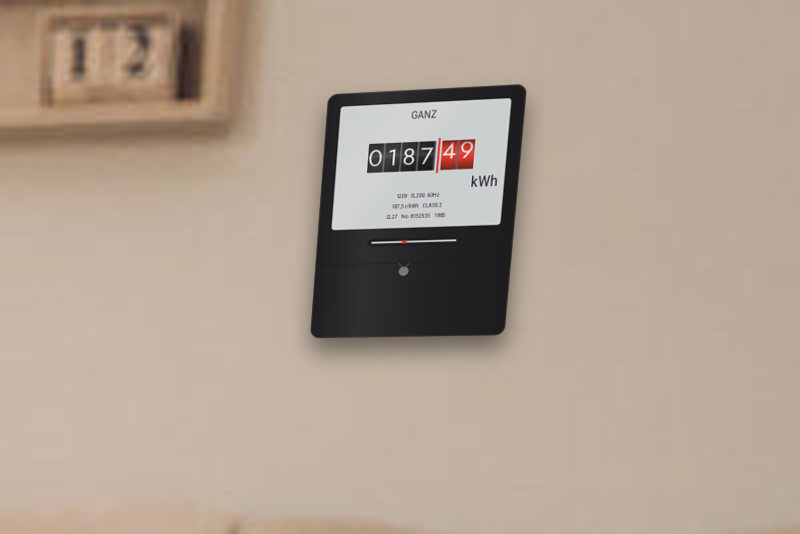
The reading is 187.49 kWh
